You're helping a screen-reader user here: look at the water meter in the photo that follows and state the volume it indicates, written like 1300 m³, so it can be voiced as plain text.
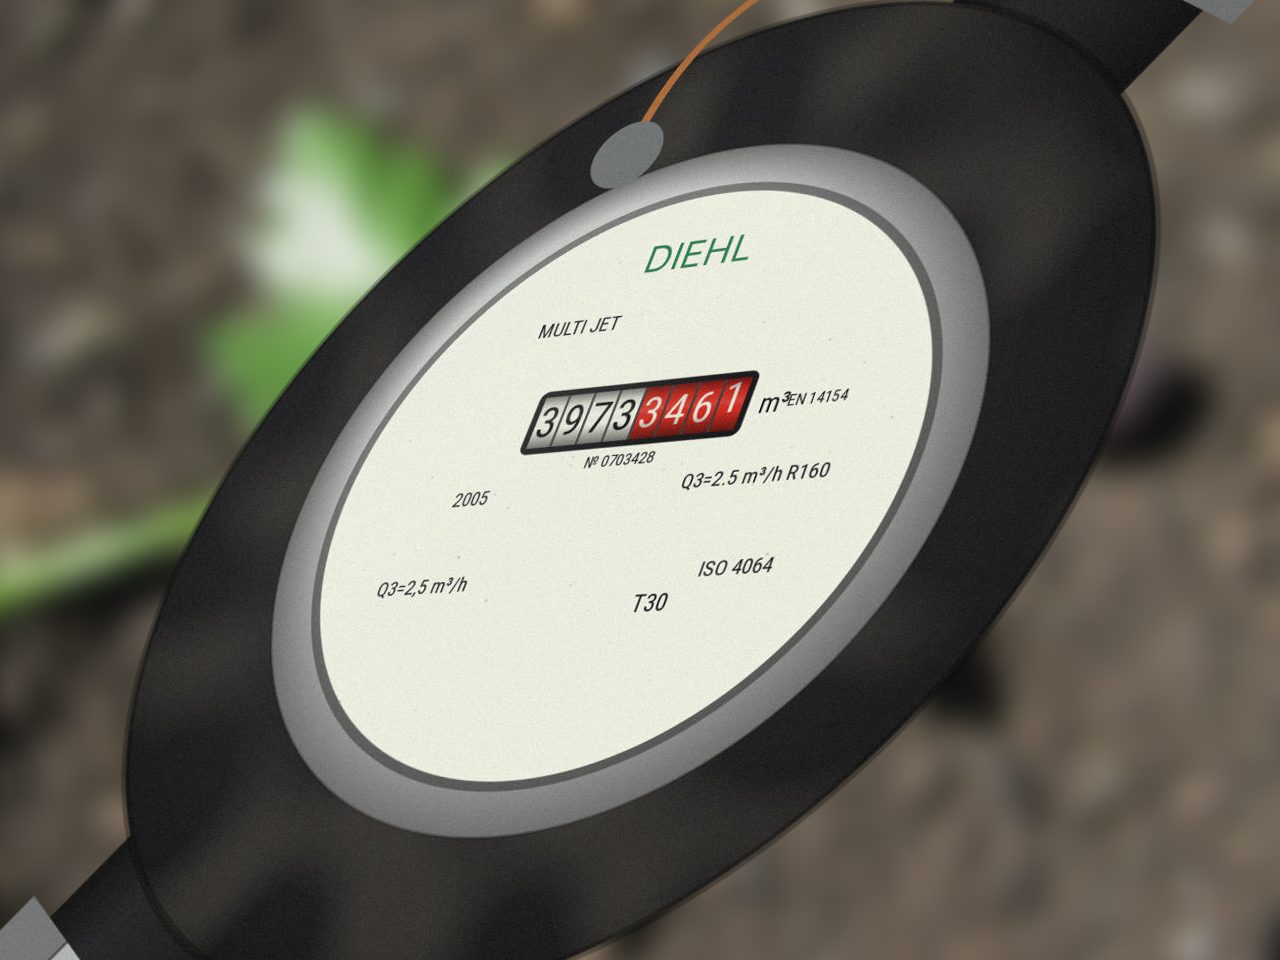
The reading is 3973.3461 m³
